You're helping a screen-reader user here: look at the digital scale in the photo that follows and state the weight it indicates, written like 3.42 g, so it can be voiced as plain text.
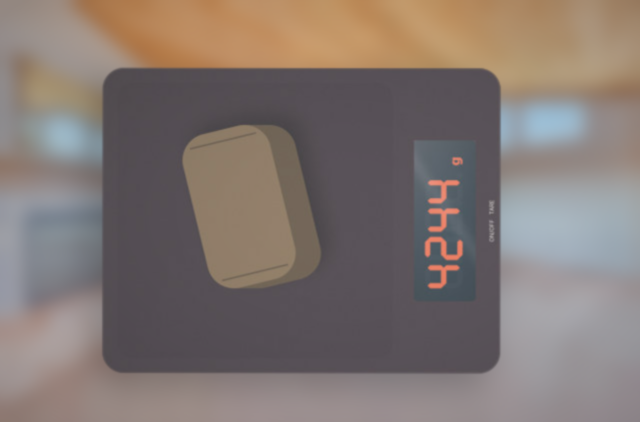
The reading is 4244 g
